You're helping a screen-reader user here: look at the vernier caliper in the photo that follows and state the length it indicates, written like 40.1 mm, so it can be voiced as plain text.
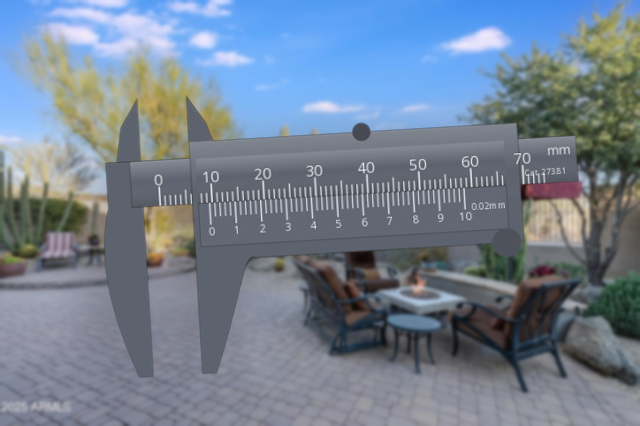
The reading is 9.5 mm
